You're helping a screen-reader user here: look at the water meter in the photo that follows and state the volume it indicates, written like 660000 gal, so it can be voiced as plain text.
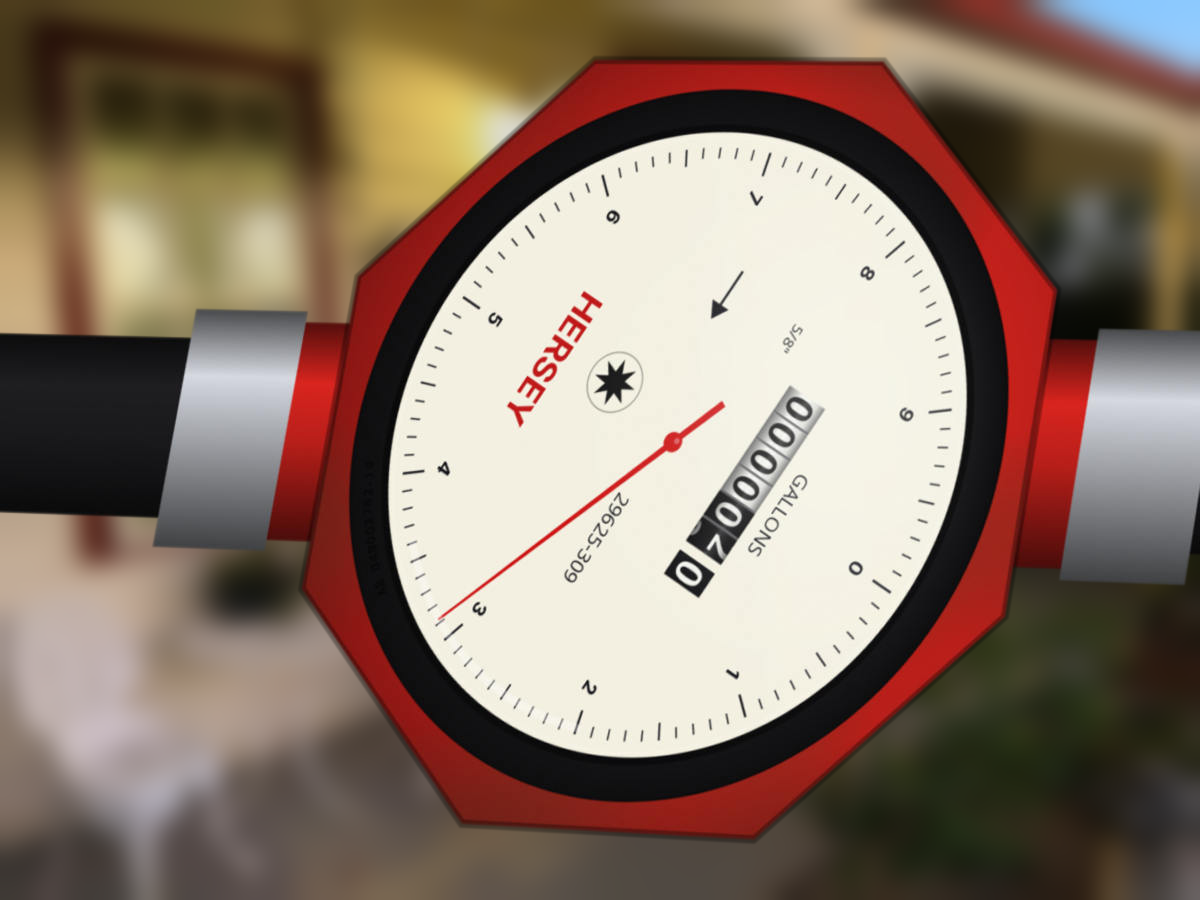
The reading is 23.1 gal
